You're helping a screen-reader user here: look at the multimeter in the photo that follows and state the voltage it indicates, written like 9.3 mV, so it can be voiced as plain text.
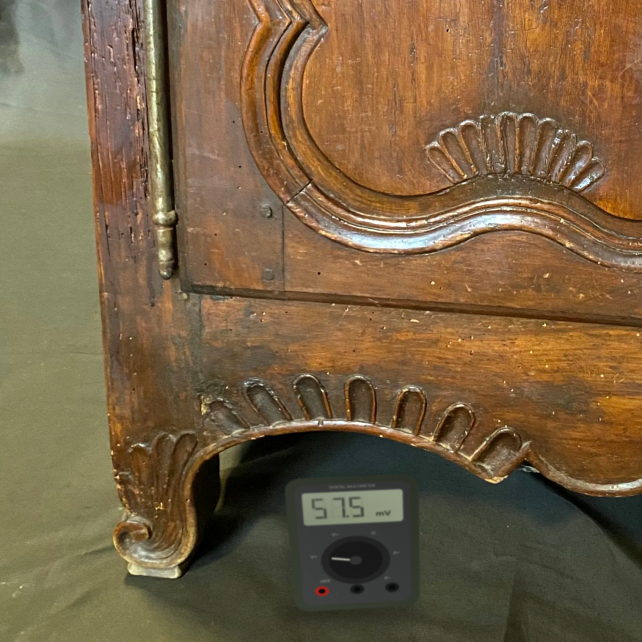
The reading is 57.5 mV
